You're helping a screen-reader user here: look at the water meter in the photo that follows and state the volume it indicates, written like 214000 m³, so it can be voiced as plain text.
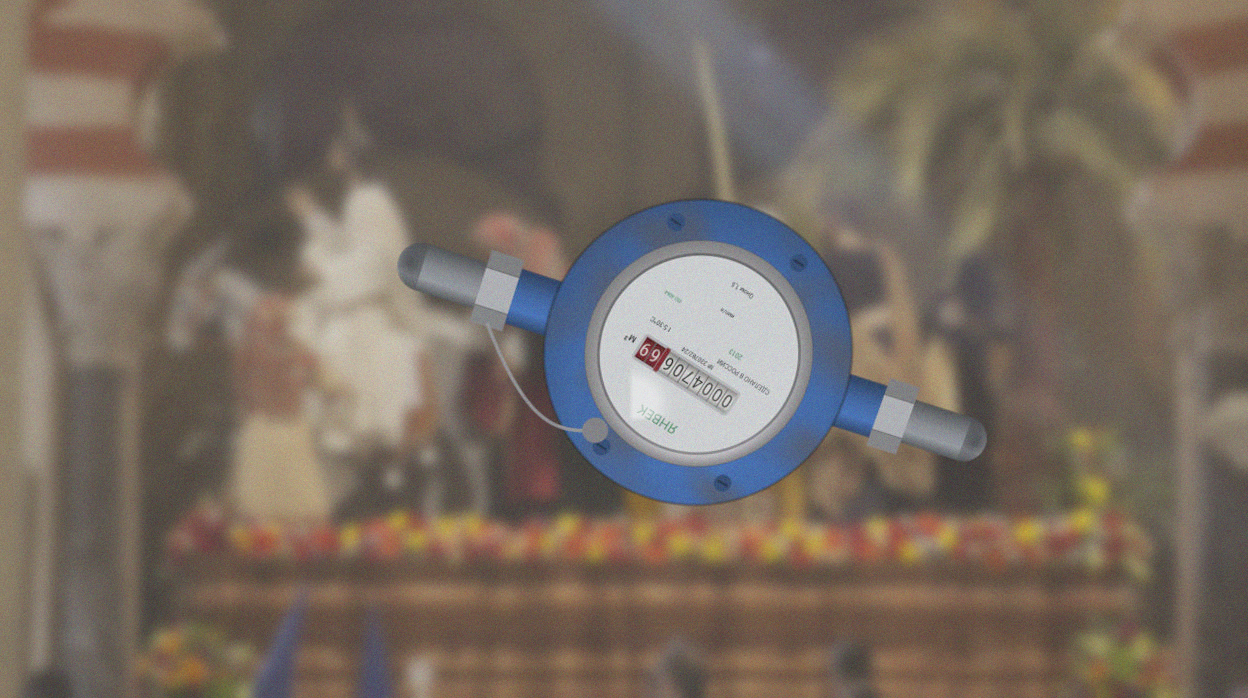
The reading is 4706.69 m³
